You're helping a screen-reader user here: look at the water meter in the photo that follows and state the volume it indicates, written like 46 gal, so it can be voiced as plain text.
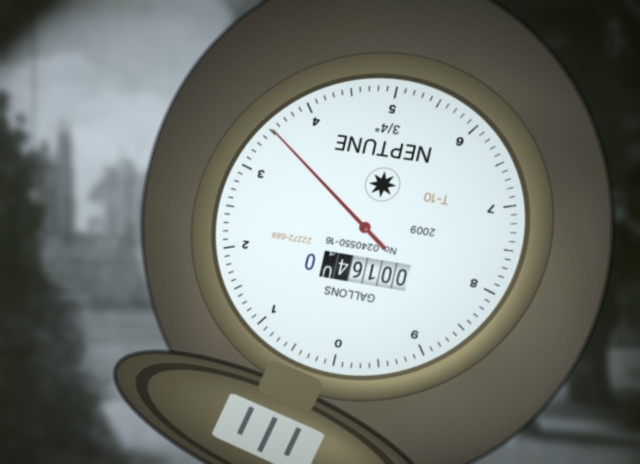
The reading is 16403.5 gal
